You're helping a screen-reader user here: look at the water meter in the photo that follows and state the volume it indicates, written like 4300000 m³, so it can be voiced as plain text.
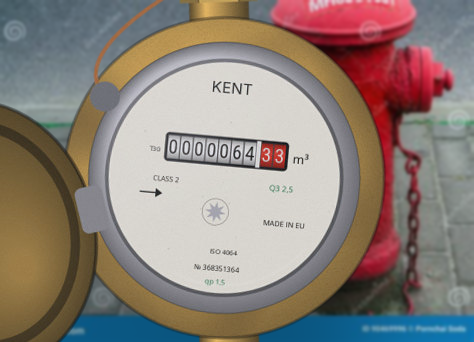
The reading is 64.33 m³
